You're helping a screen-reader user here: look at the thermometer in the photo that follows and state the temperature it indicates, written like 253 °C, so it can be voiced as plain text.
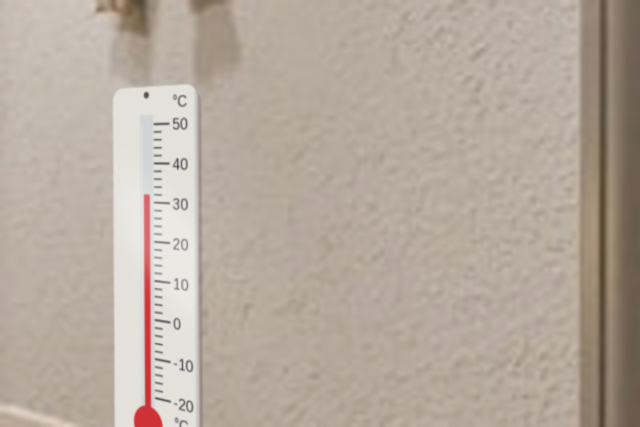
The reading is 32 °C
